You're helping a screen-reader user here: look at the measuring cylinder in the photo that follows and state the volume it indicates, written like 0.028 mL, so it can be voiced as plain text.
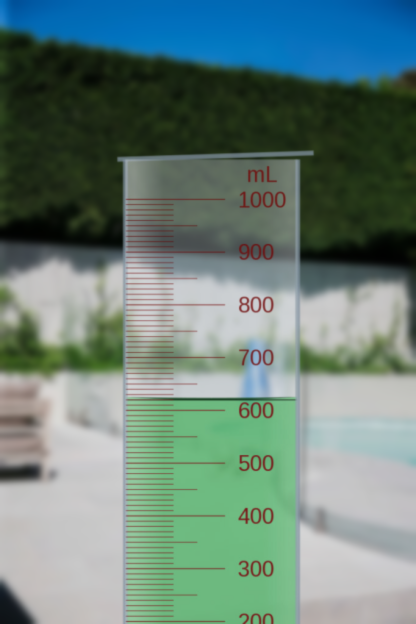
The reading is 620 mL
